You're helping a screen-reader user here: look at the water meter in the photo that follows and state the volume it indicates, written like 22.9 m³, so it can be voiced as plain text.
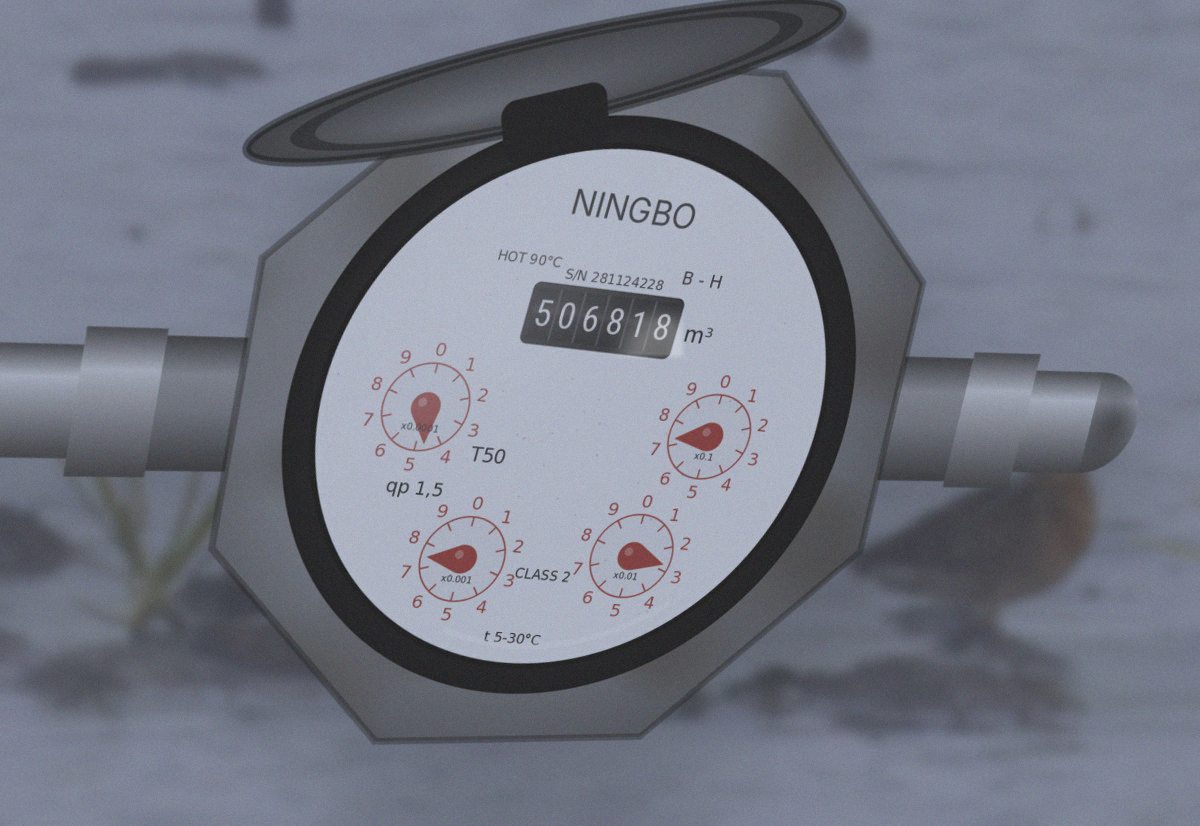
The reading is 506818.7274 m³
